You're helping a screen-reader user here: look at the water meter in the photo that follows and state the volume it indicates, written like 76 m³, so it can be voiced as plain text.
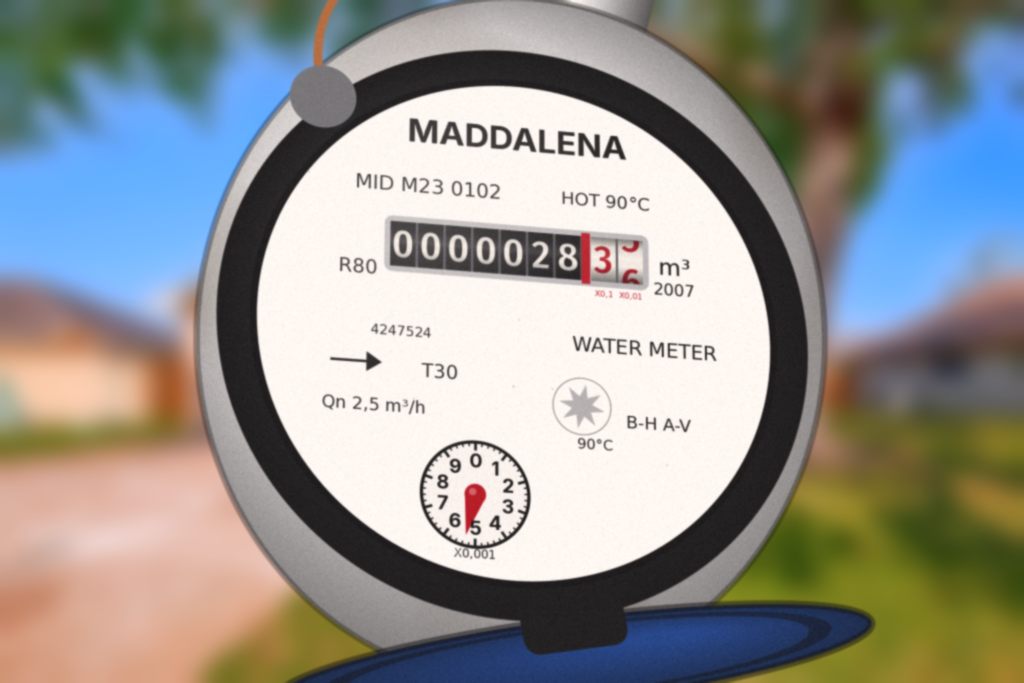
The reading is 28.355 m³
